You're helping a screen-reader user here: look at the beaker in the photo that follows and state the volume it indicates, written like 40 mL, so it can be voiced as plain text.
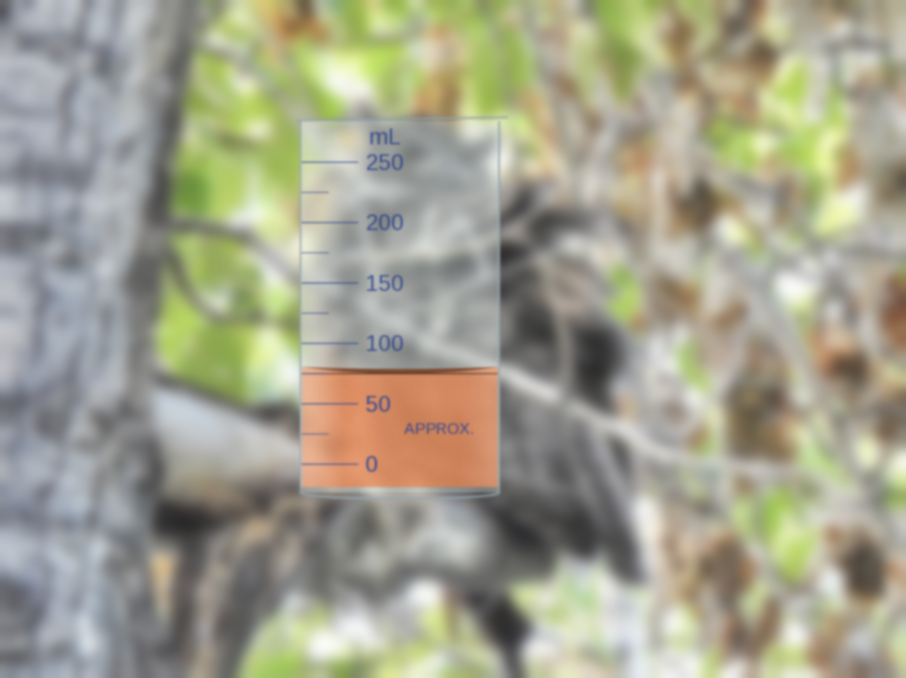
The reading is 75 mL
